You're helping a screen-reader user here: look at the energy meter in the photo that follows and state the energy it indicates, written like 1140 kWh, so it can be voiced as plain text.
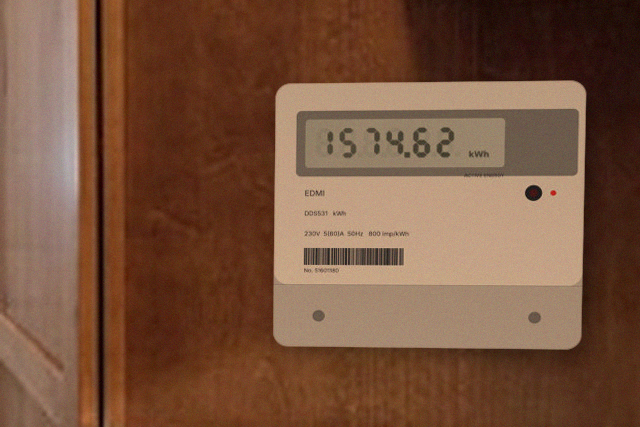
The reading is 1574.62 kWh
